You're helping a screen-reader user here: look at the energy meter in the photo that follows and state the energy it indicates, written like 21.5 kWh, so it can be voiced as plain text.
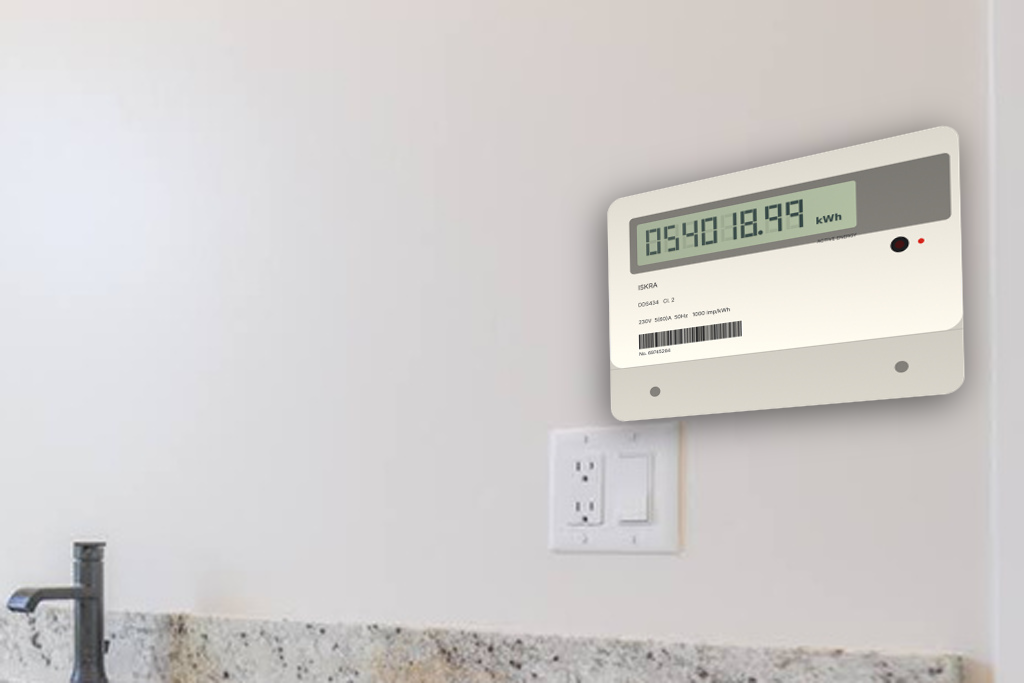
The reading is 54018.99 kWh
